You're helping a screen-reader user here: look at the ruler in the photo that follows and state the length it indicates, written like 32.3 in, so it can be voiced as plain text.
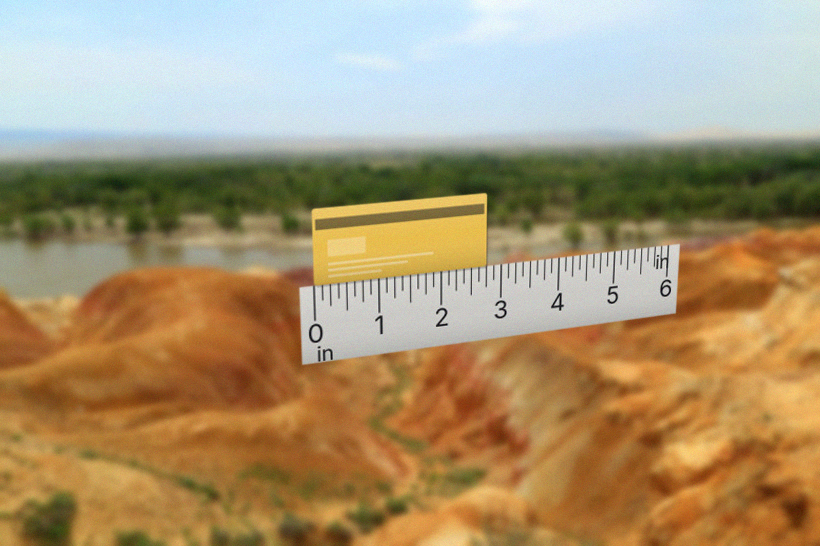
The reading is 2.75 in
